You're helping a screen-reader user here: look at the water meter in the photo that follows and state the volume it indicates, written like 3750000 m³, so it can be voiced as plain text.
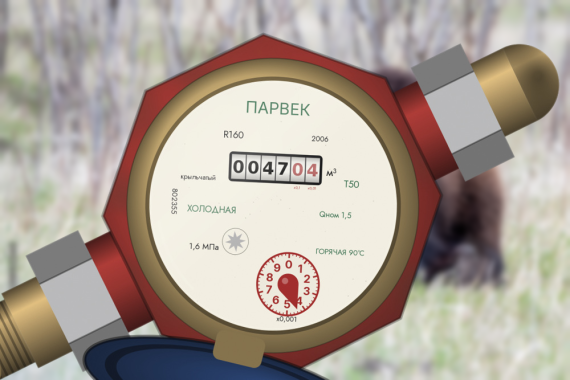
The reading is 47.044 m³
